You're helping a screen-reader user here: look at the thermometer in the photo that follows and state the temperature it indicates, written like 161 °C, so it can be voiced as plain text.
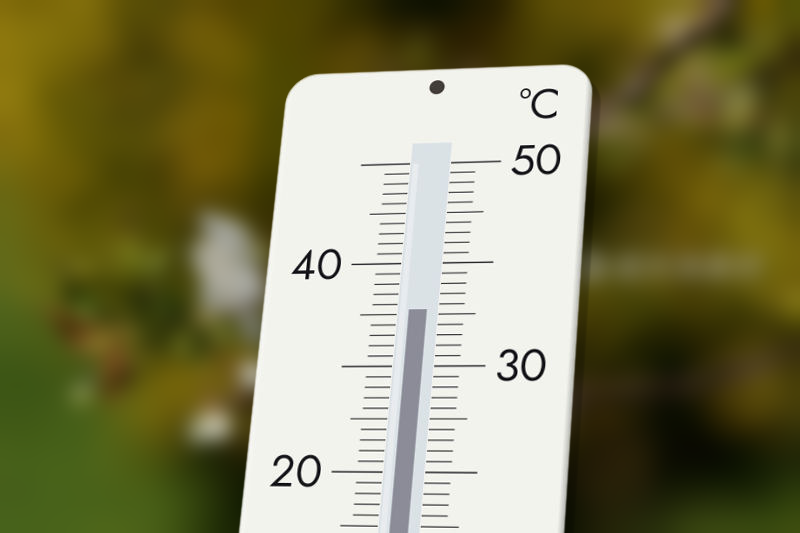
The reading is 35.5 °C
